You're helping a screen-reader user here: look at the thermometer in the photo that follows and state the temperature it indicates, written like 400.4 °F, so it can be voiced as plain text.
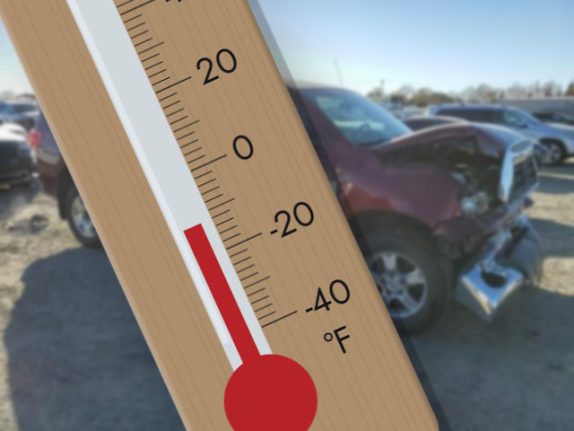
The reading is -12 °F
